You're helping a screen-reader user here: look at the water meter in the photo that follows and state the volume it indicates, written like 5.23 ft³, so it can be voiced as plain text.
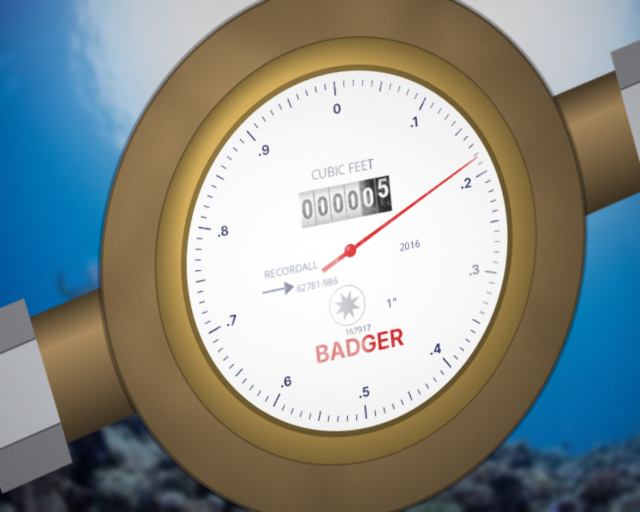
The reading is 5.18 ft³
